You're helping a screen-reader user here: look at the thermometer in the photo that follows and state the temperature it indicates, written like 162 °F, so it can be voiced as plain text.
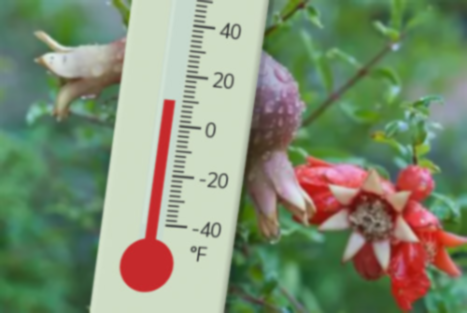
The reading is 10 °F
